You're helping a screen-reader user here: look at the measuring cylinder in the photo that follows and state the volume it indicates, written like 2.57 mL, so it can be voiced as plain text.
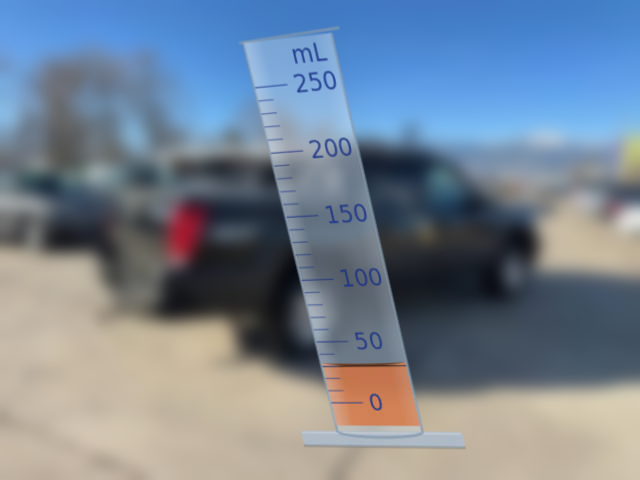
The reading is 30 mL
